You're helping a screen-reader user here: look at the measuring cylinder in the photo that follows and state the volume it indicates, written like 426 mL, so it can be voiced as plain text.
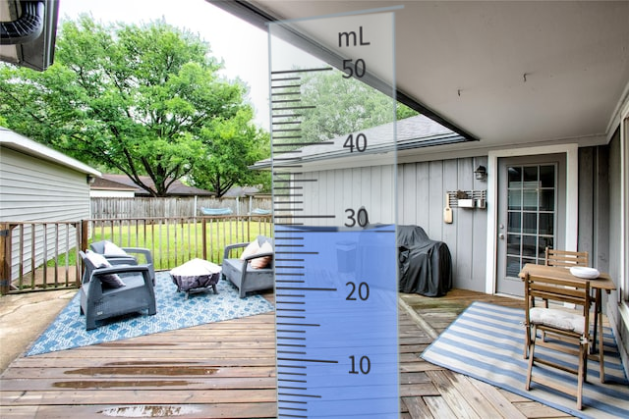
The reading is 28 mL
